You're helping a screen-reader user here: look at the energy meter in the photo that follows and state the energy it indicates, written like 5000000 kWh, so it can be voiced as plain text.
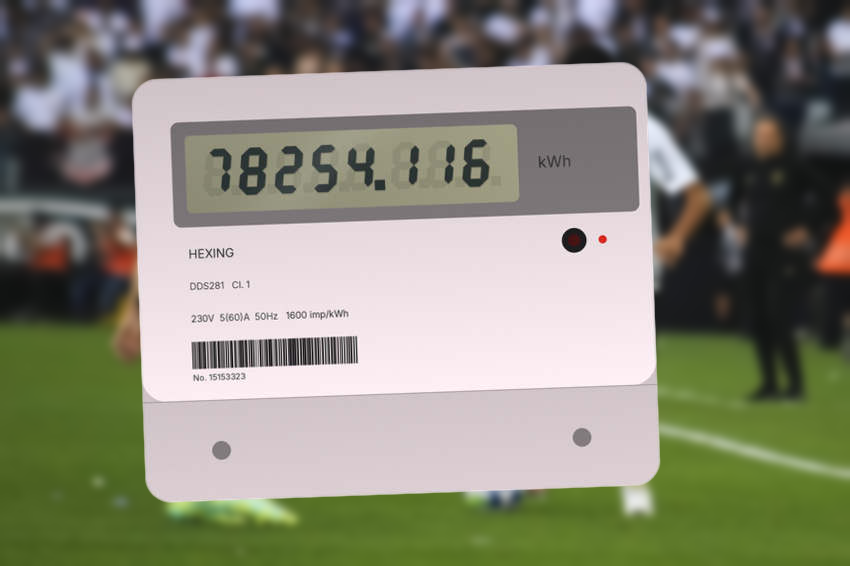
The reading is 78254.116 kWh
